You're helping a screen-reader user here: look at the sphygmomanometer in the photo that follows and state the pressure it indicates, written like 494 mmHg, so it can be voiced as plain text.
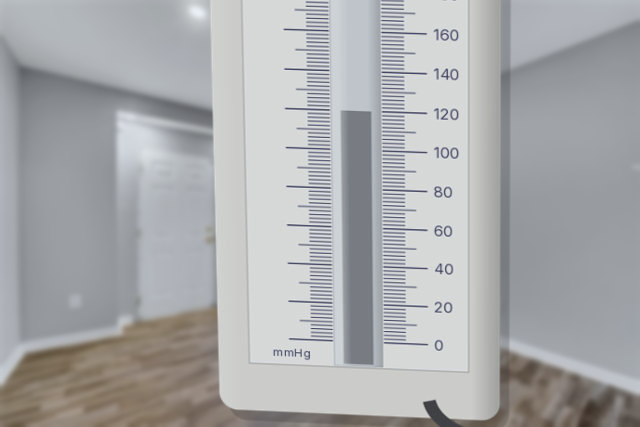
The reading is 120 mmHg
